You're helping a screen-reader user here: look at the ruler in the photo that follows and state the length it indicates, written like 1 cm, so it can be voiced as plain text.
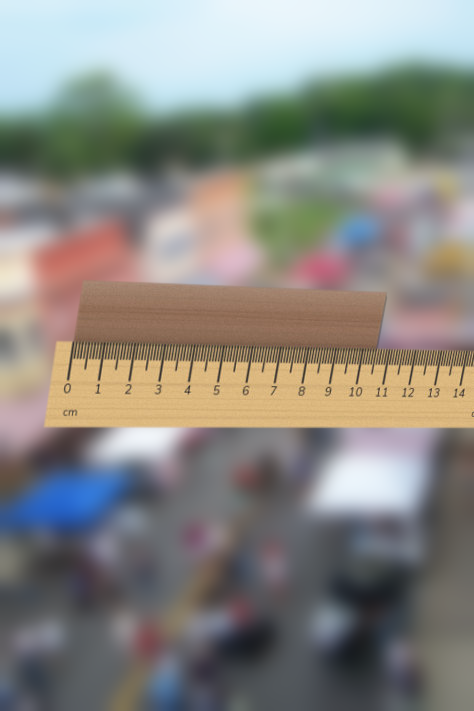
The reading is 10.5 cm
